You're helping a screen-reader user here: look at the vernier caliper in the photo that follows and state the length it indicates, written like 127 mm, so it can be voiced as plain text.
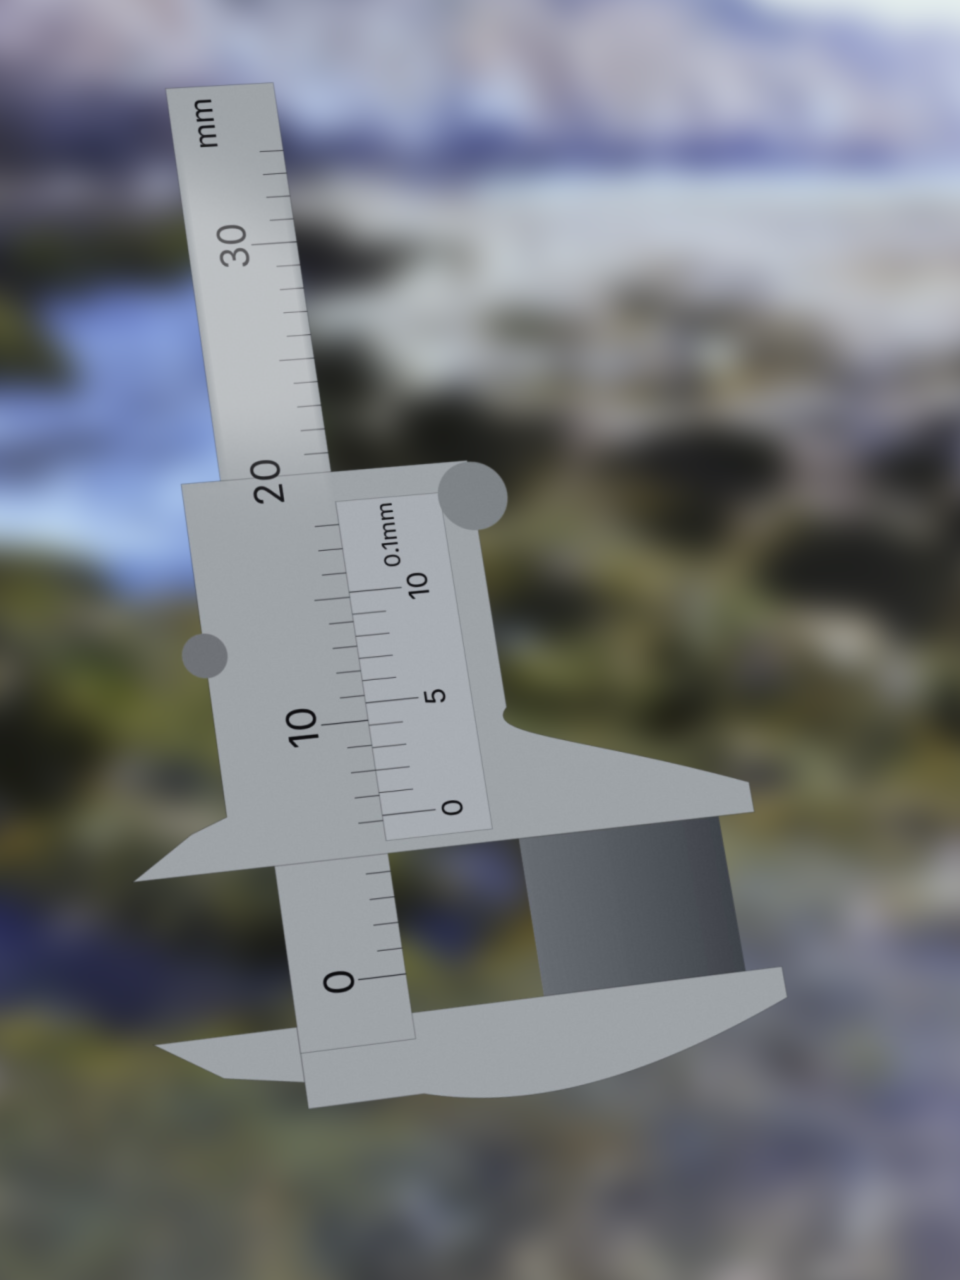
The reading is 6.2 mm
